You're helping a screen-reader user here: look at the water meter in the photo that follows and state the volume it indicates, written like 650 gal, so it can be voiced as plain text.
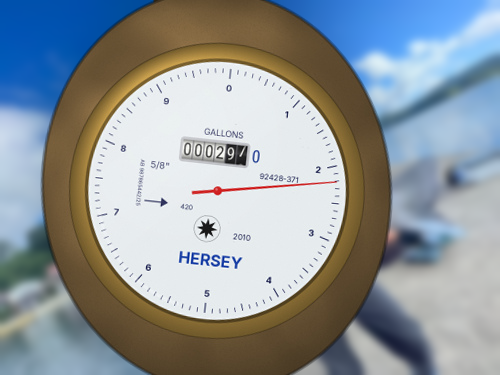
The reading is 2972.2 gal
